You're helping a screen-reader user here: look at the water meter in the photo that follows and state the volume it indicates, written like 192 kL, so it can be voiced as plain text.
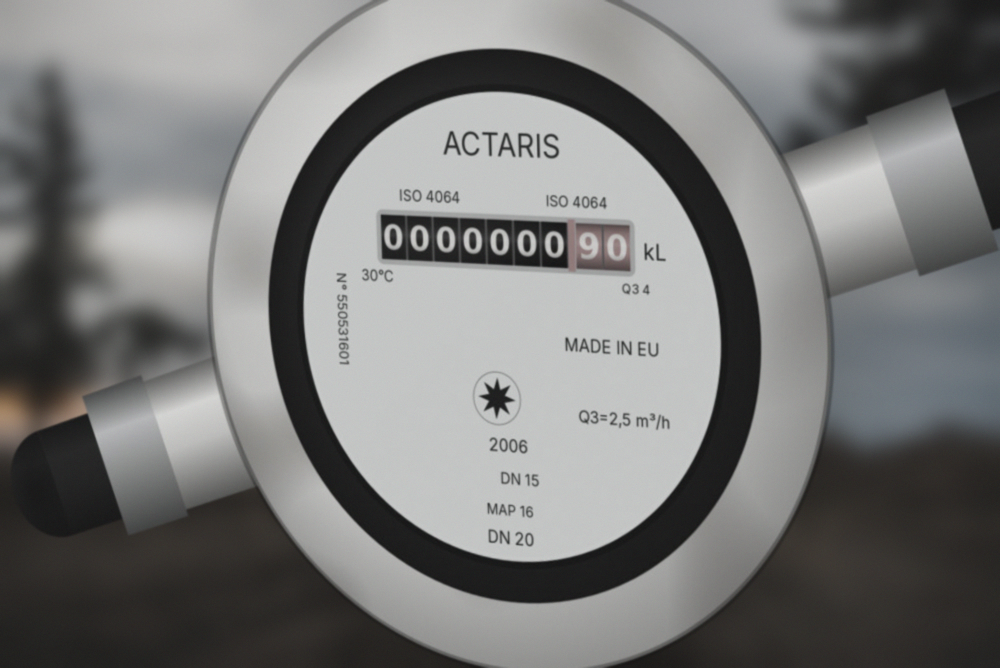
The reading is 0.90 kL
